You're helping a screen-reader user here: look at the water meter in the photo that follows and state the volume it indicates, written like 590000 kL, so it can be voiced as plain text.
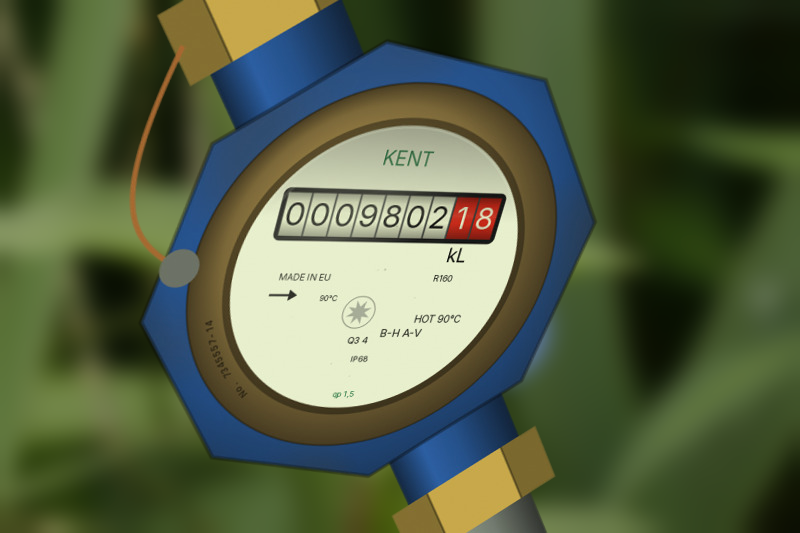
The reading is 9802.18 kL
